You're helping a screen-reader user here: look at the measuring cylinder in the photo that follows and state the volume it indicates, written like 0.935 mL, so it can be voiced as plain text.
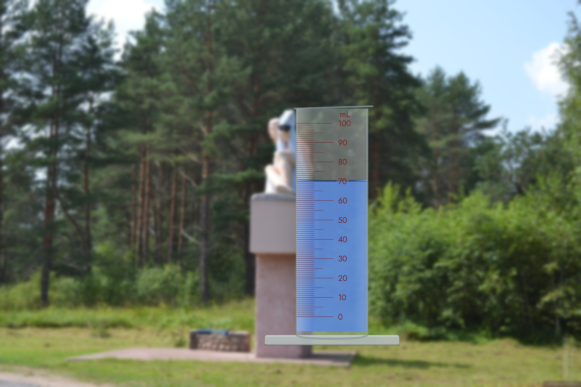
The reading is 70 mL
